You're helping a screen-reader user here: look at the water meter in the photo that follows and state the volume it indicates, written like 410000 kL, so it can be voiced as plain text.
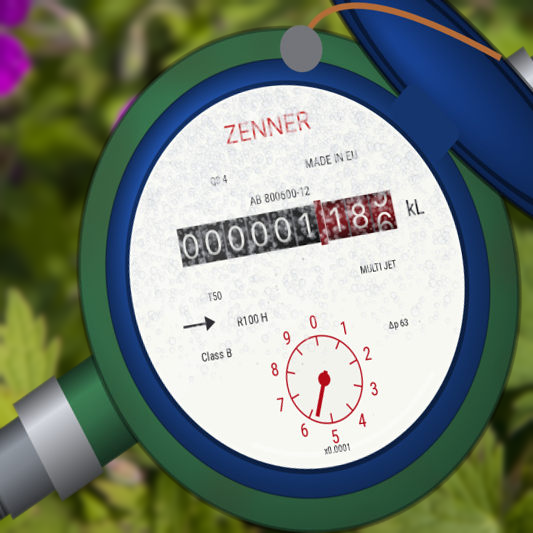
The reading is 1.1855 kL
